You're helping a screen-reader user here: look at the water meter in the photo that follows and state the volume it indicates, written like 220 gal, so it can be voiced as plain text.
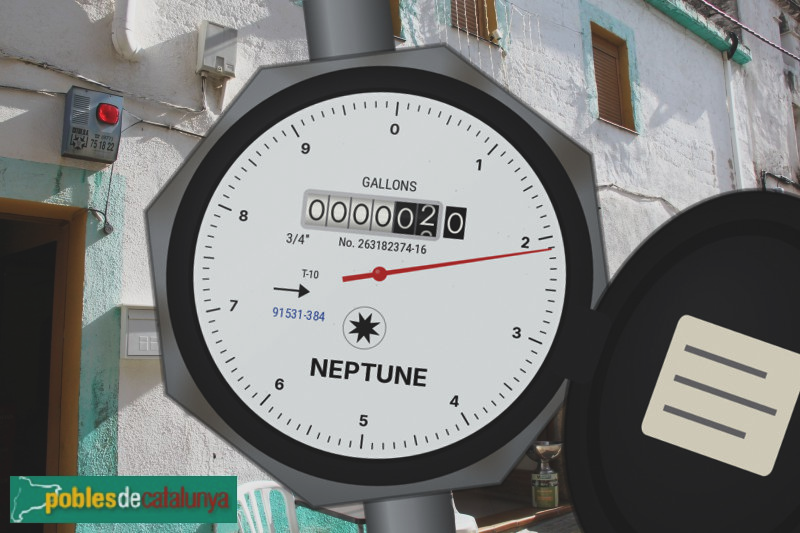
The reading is 22.1 gal
